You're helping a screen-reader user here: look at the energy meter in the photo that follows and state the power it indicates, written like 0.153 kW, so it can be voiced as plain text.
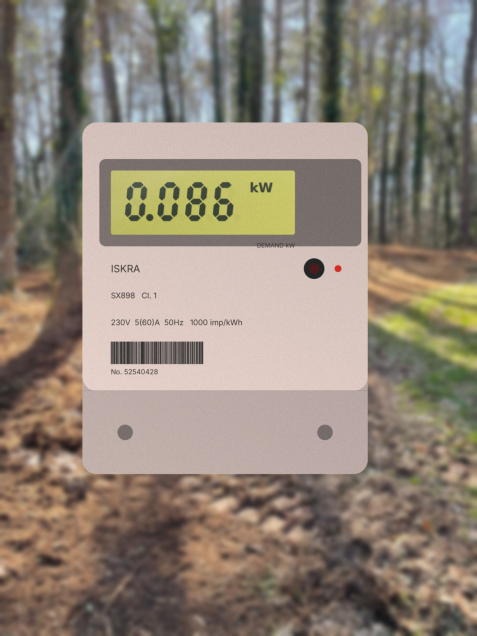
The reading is 0.086 kW
